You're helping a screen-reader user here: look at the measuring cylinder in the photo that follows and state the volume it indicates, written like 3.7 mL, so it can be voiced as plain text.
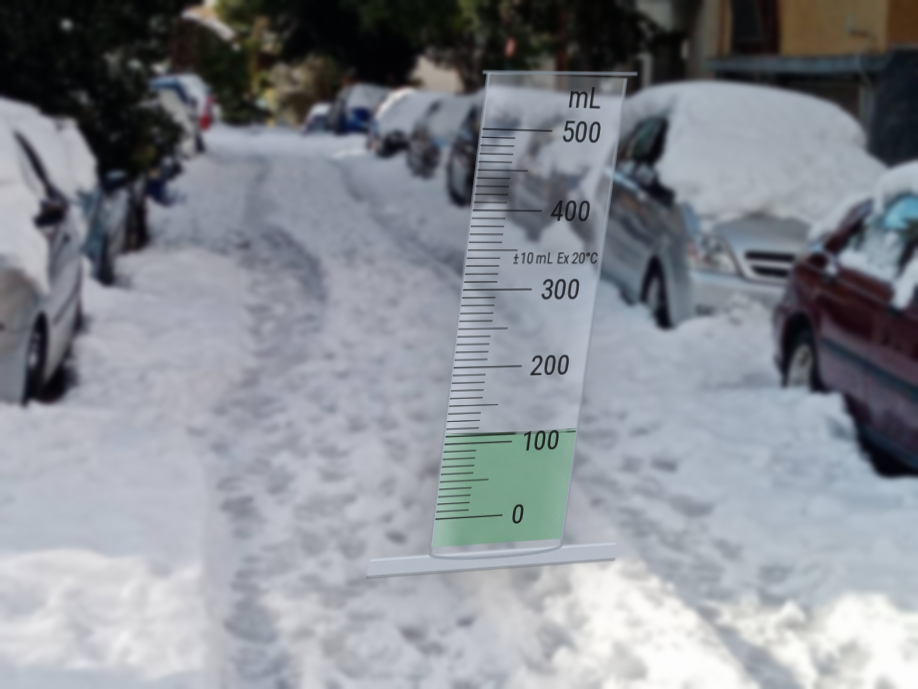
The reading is 110 mL
